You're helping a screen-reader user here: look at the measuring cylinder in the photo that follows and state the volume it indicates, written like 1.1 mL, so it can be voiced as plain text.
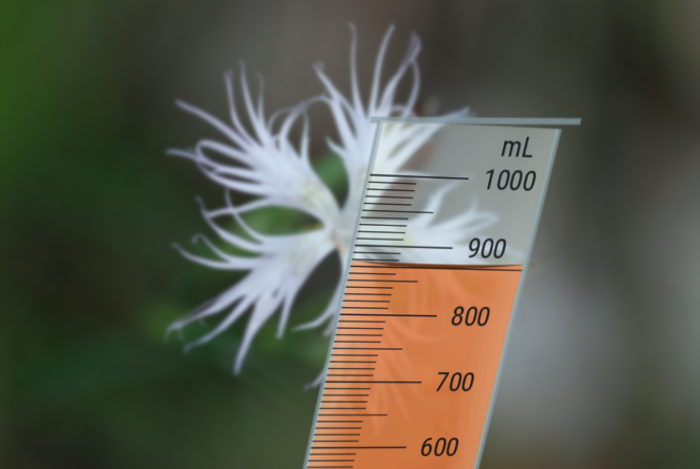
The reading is 870 mL
